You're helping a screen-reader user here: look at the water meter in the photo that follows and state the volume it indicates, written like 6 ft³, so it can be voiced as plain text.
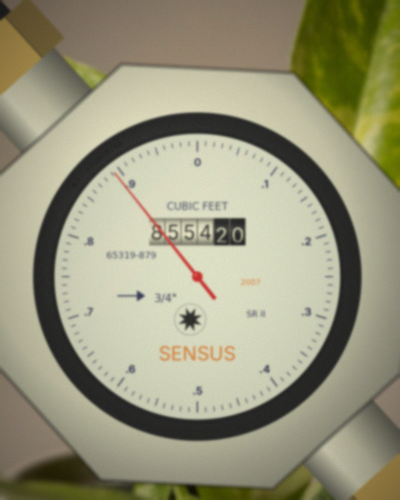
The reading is 855419.89 ft³
